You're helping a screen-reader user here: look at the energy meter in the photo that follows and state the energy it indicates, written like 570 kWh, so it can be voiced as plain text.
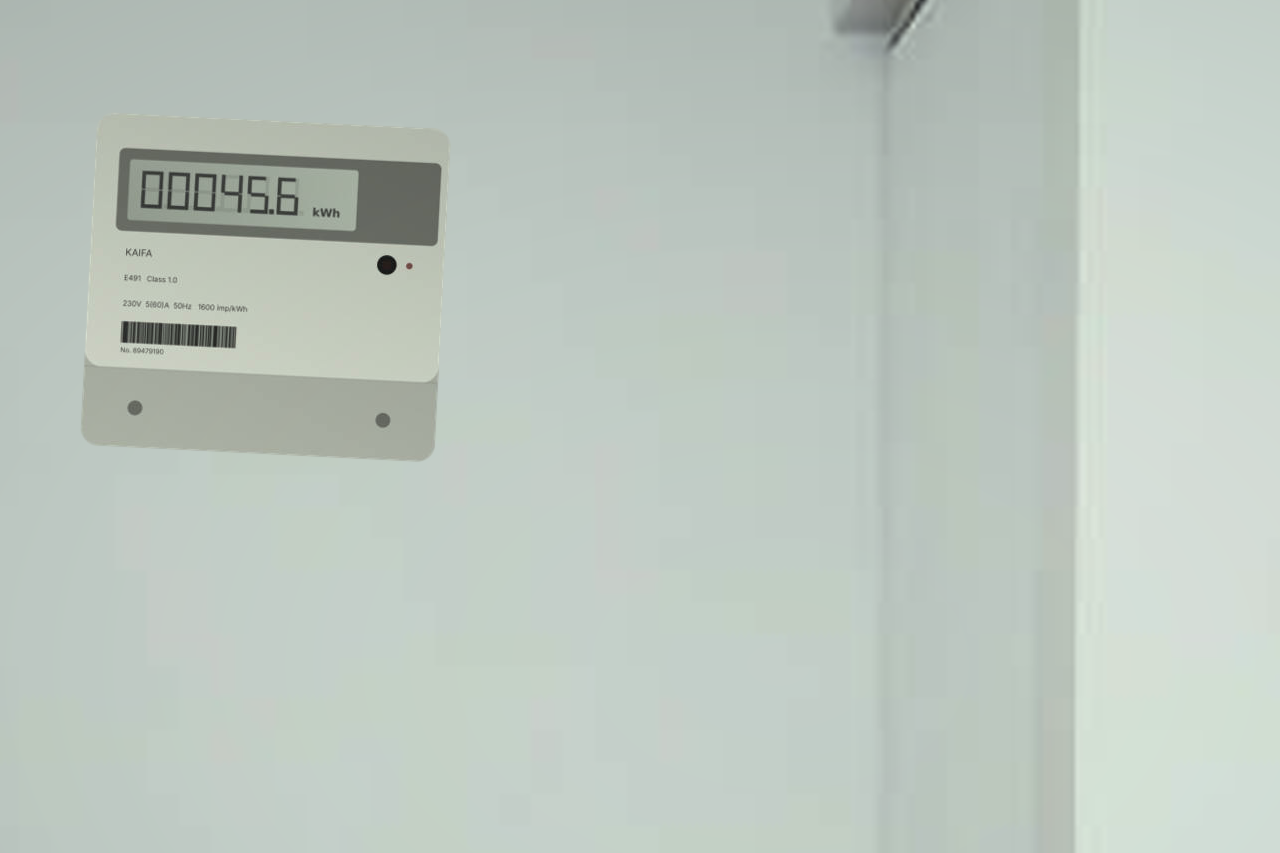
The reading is 45.6 kWh
